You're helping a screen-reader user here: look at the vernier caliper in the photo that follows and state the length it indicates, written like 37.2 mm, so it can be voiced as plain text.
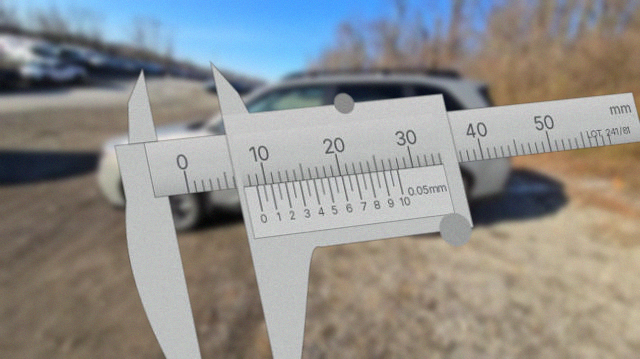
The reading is 8.8 mm
